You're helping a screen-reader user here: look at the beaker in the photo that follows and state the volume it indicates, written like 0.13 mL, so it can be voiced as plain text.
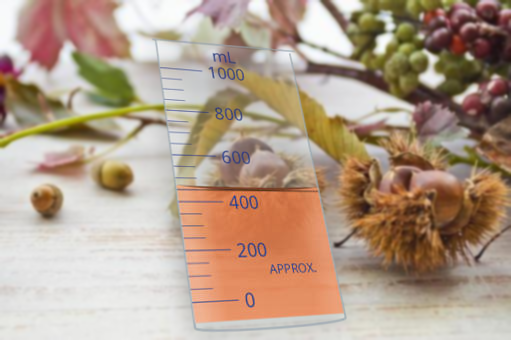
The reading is 450 mL
